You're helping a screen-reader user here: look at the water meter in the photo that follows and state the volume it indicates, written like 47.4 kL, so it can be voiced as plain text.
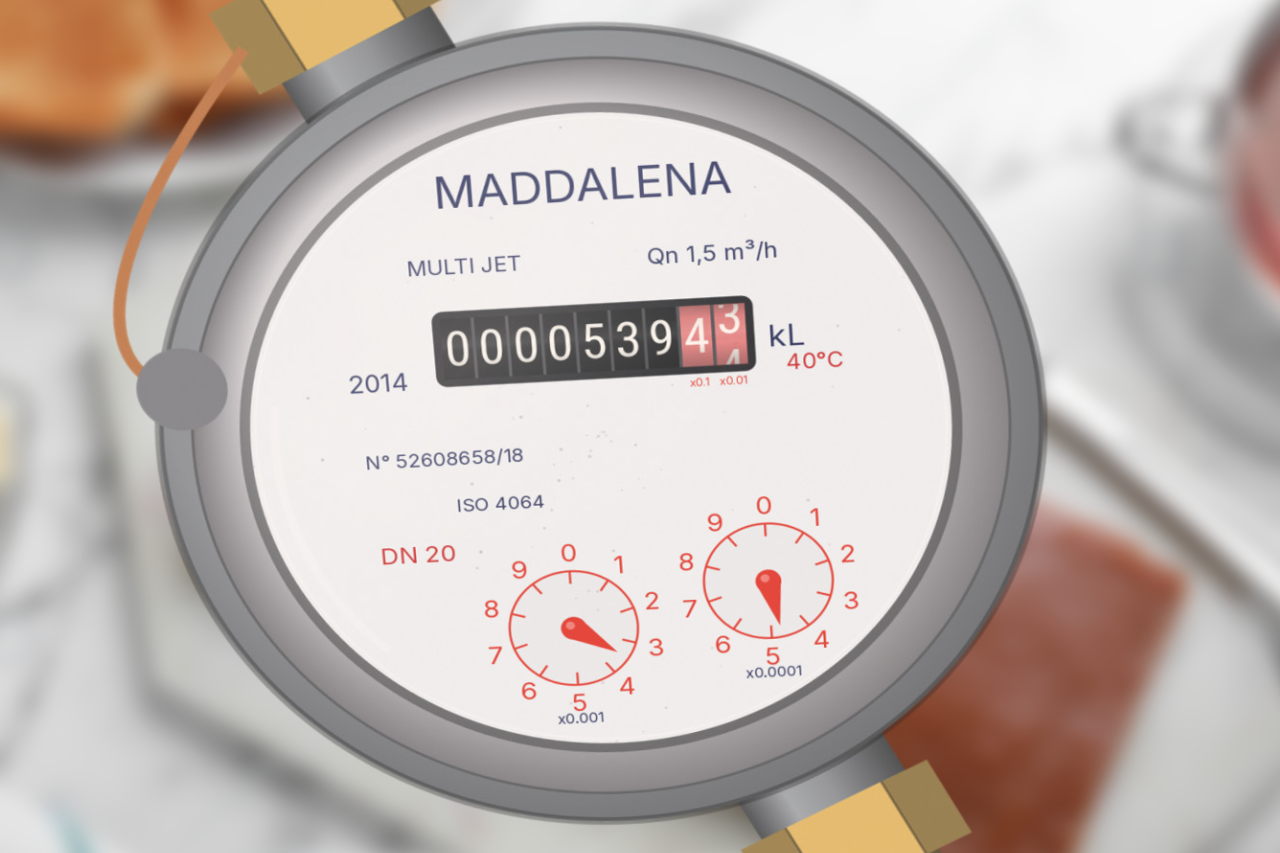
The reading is 539.4334 kL
